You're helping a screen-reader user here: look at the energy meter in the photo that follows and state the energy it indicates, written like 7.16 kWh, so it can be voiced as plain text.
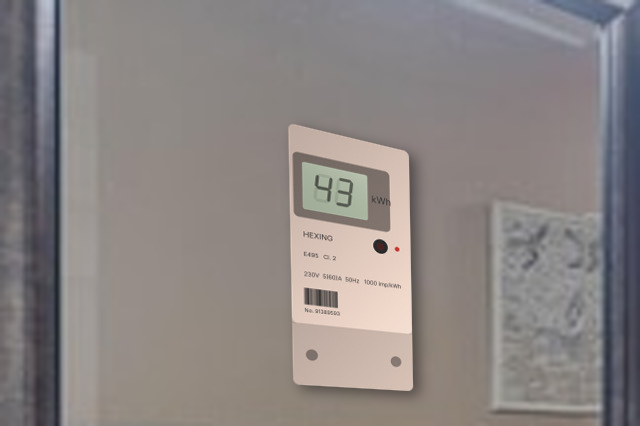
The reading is 43 kWh
